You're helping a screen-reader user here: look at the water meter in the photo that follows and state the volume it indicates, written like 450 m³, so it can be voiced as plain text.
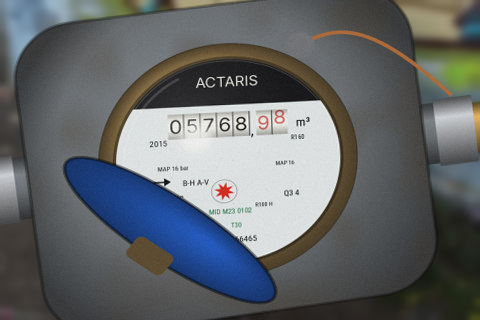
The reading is 5768.98 m³
